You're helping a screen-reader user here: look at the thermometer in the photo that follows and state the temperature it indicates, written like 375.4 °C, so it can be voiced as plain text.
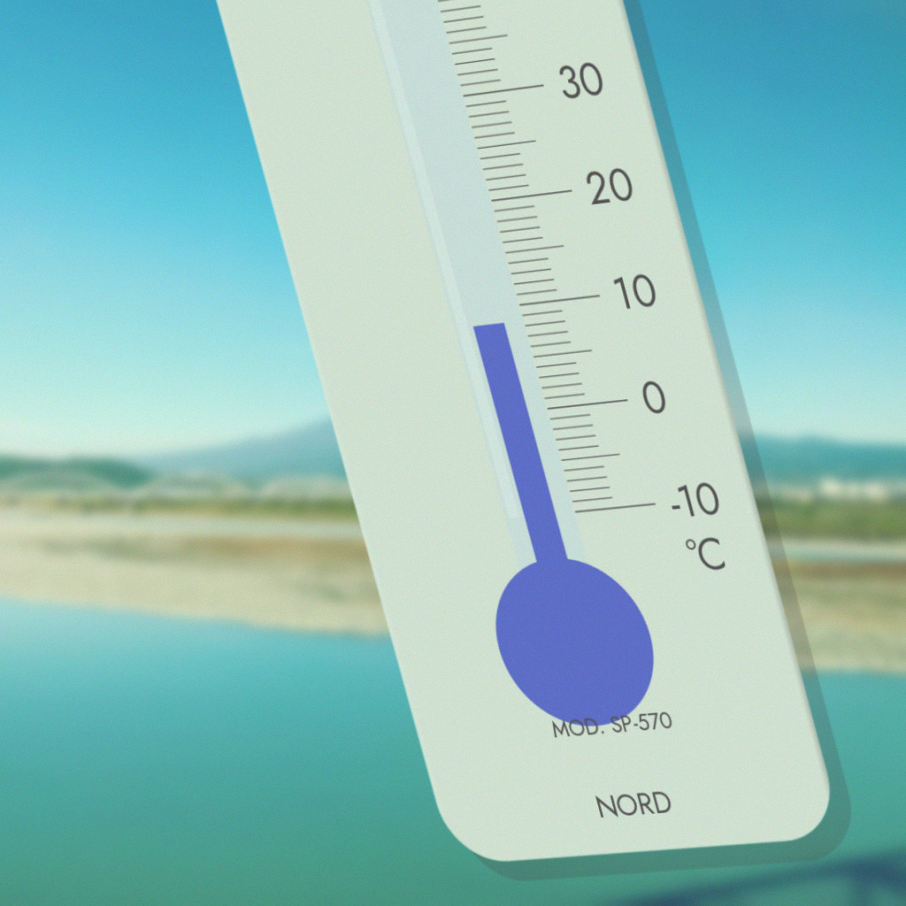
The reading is 8.5 °C
